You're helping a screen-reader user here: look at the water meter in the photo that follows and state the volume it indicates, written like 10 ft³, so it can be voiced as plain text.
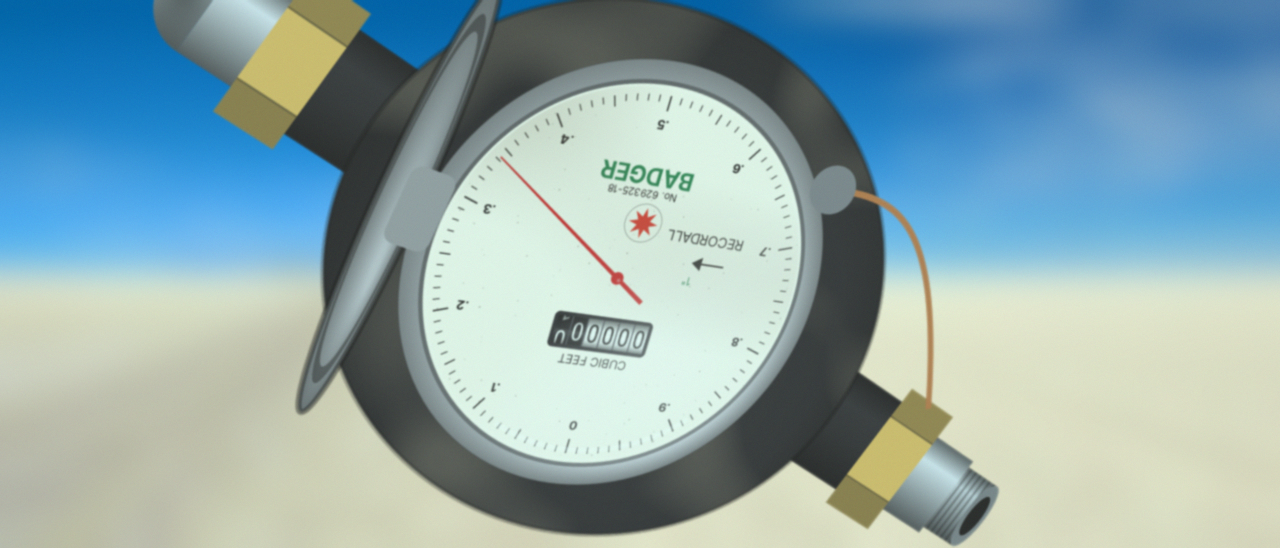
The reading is 0.34 ft³
